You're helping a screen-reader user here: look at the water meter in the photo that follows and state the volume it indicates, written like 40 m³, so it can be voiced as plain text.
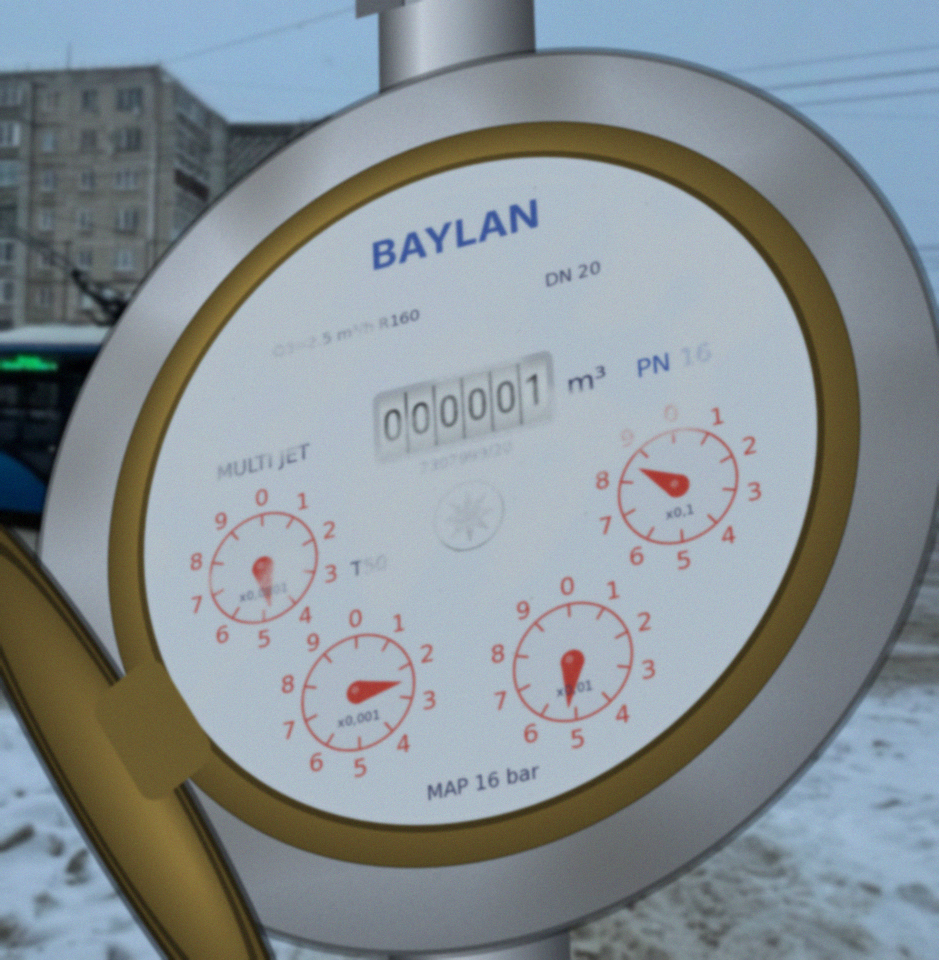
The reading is 1.8524 m³
